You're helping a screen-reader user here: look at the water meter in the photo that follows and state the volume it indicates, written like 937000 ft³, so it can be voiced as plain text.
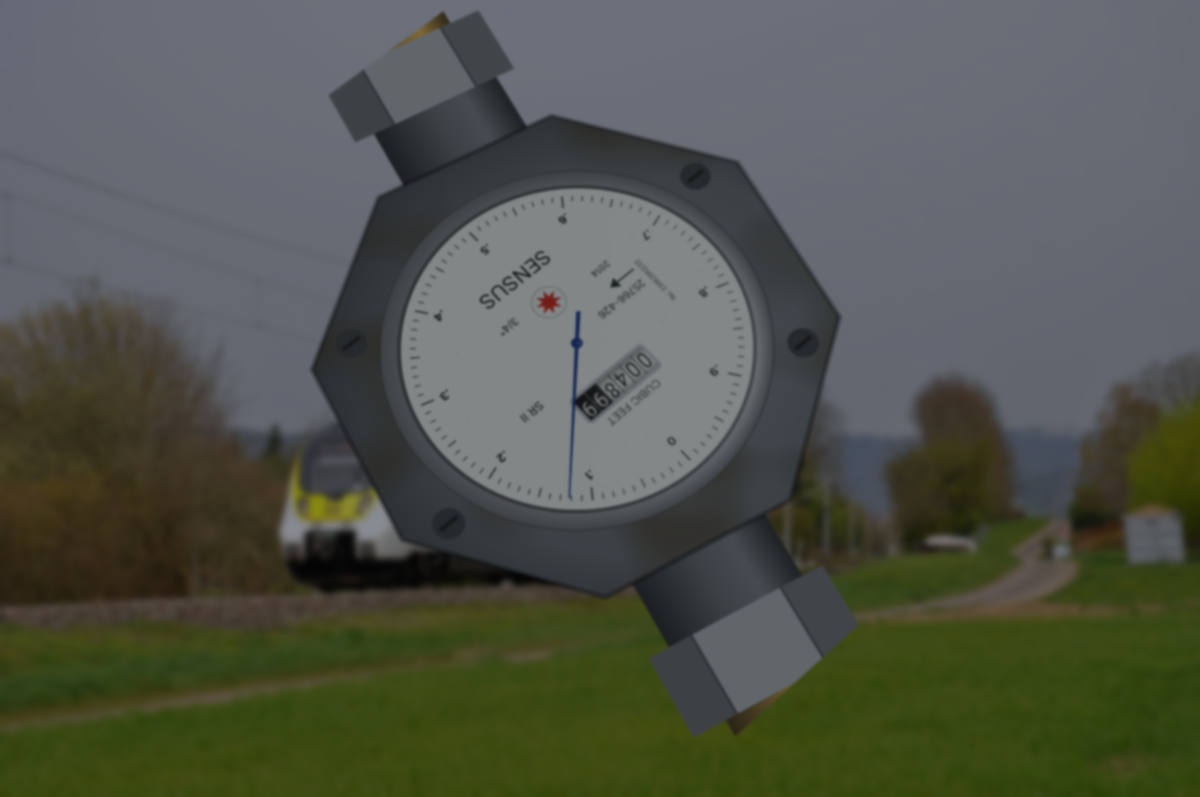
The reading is 4899.12 ft³
